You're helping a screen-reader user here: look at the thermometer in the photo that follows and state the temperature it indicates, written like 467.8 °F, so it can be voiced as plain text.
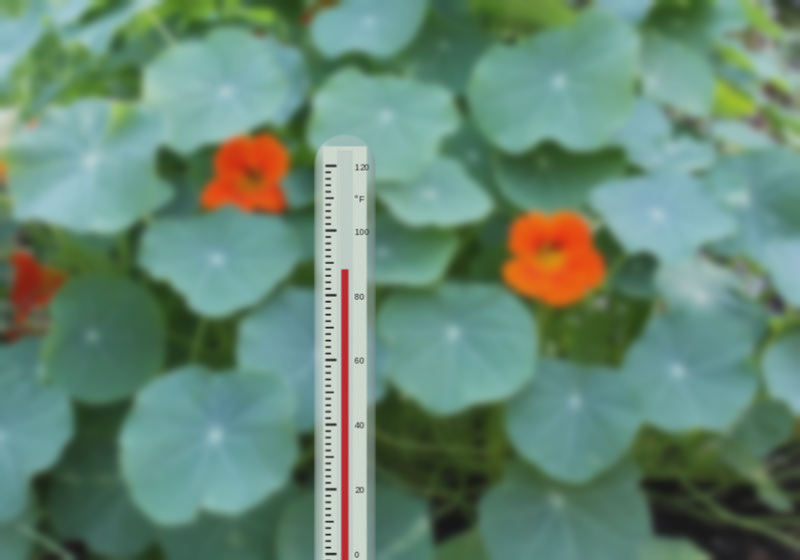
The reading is 88 °F
